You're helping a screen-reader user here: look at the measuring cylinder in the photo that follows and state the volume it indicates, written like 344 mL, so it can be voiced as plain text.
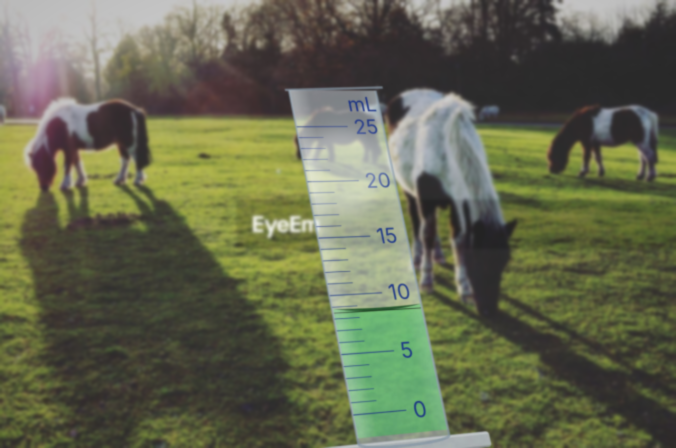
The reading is 8.5 mL
